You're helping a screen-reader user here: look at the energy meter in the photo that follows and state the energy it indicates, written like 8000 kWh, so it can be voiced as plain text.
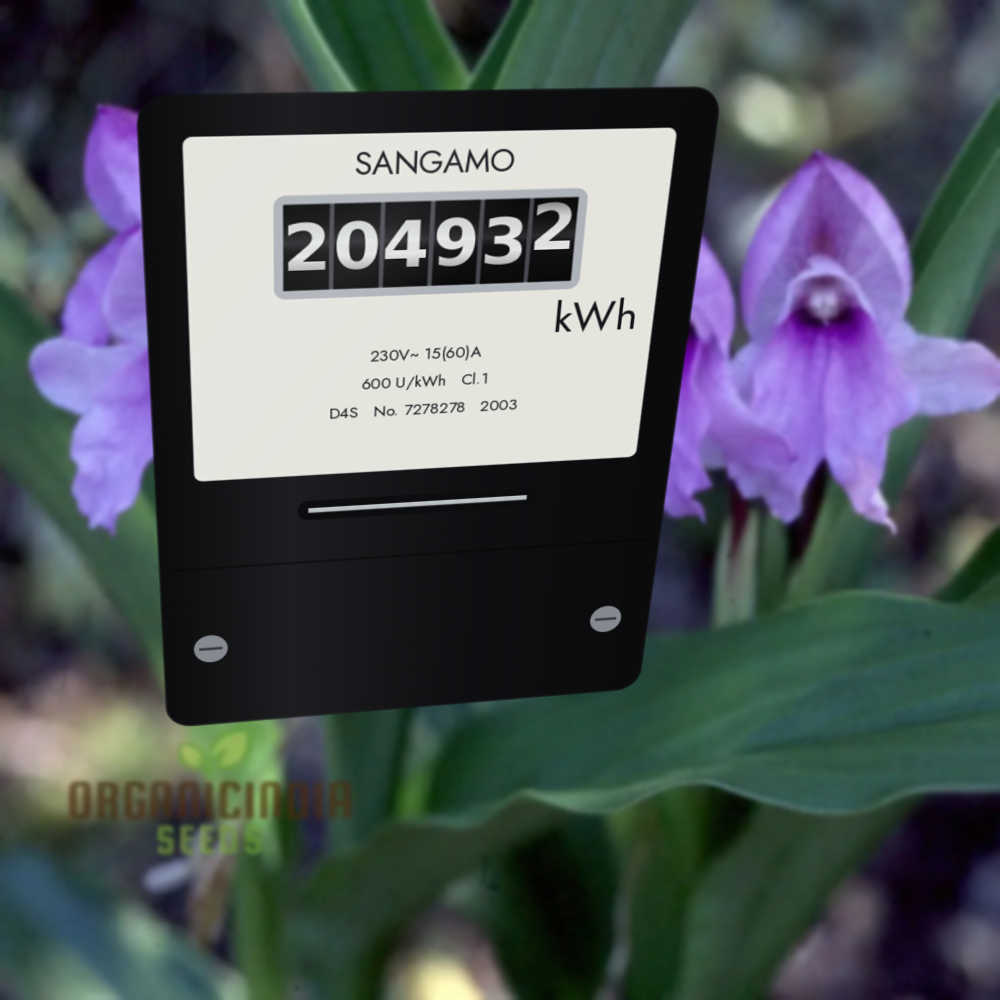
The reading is 204932 kWh
